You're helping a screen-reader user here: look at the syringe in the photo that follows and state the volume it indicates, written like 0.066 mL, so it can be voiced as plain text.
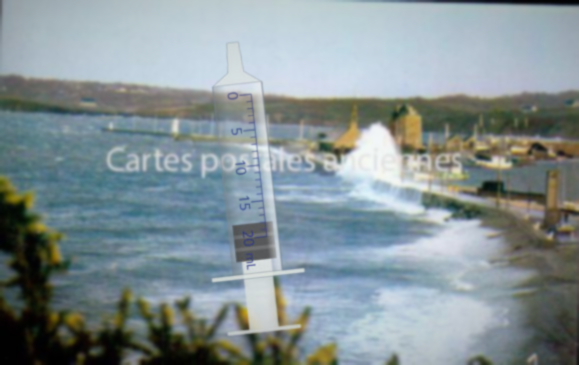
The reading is 18 mL
